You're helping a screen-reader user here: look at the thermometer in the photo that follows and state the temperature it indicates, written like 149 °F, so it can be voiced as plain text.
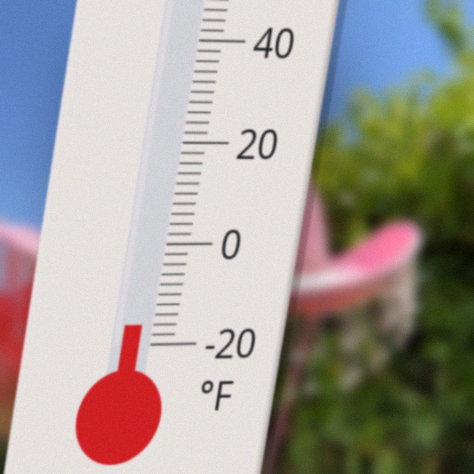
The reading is -16 °F
